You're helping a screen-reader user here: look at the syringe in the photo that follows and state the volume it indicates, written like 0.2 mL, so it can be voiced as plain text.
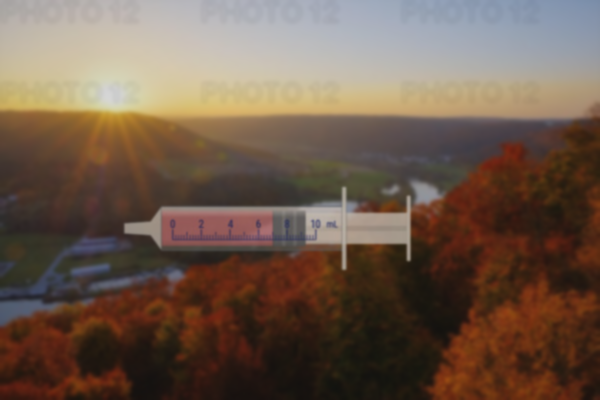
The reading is 7 mL
